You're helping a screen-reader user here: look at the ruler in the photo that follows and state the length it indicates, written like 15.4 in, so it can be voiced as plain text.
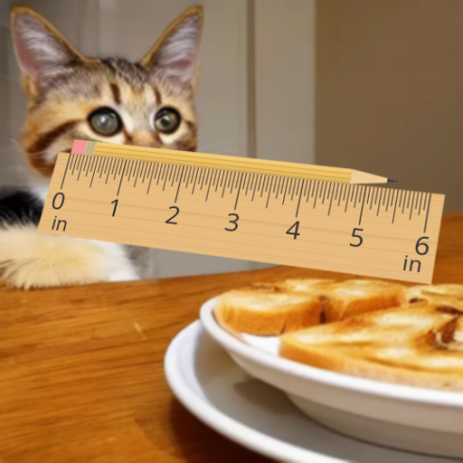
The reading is 5.5 in
